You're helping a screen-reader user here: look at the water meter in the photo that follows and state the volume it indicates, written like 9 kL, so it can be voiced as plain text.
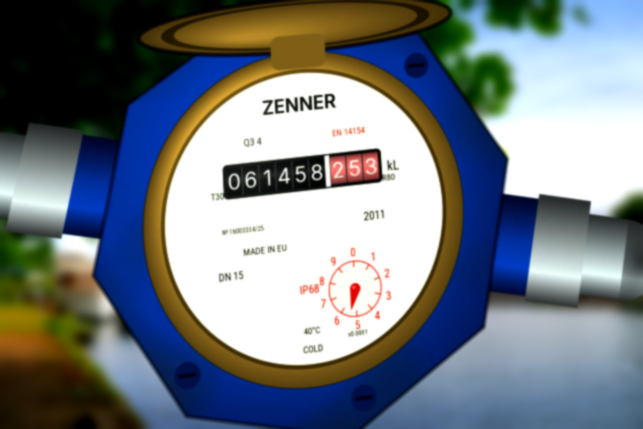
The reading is 61458.2535 kL
